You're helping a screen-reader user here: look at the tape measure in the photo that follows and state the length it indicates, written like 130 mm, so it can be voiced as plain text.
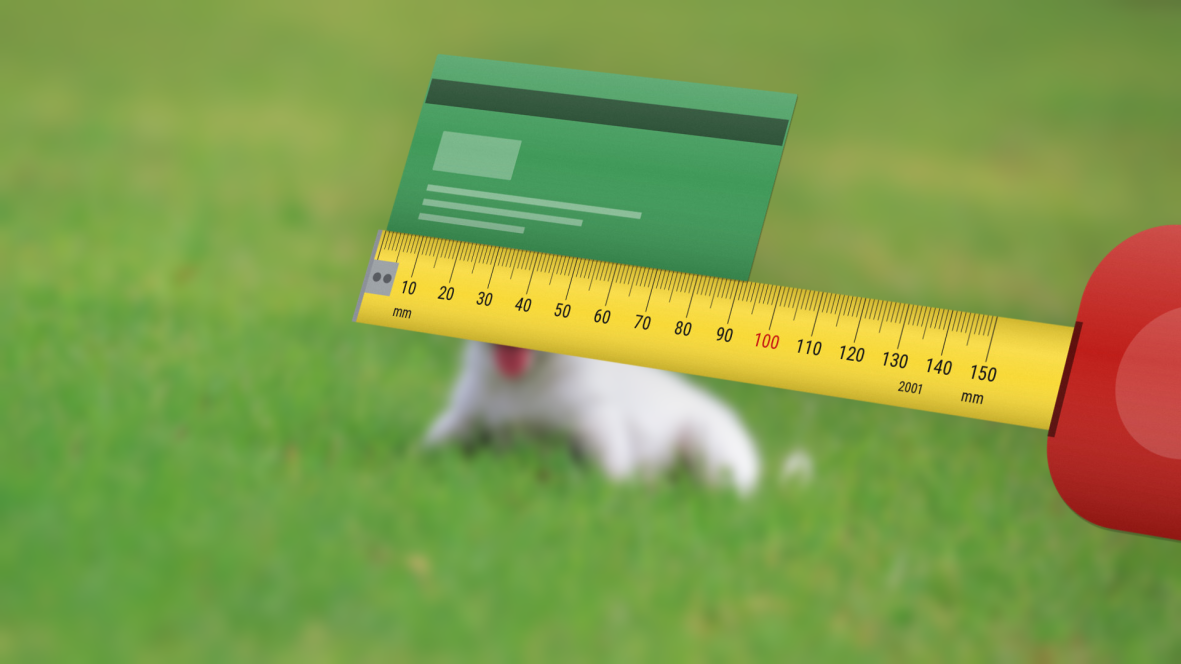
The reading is 92 mm
